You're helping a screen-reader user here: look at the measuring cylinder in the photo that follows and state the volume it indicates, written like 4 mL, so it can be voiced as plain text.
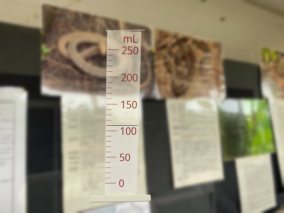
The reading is 110 mL
